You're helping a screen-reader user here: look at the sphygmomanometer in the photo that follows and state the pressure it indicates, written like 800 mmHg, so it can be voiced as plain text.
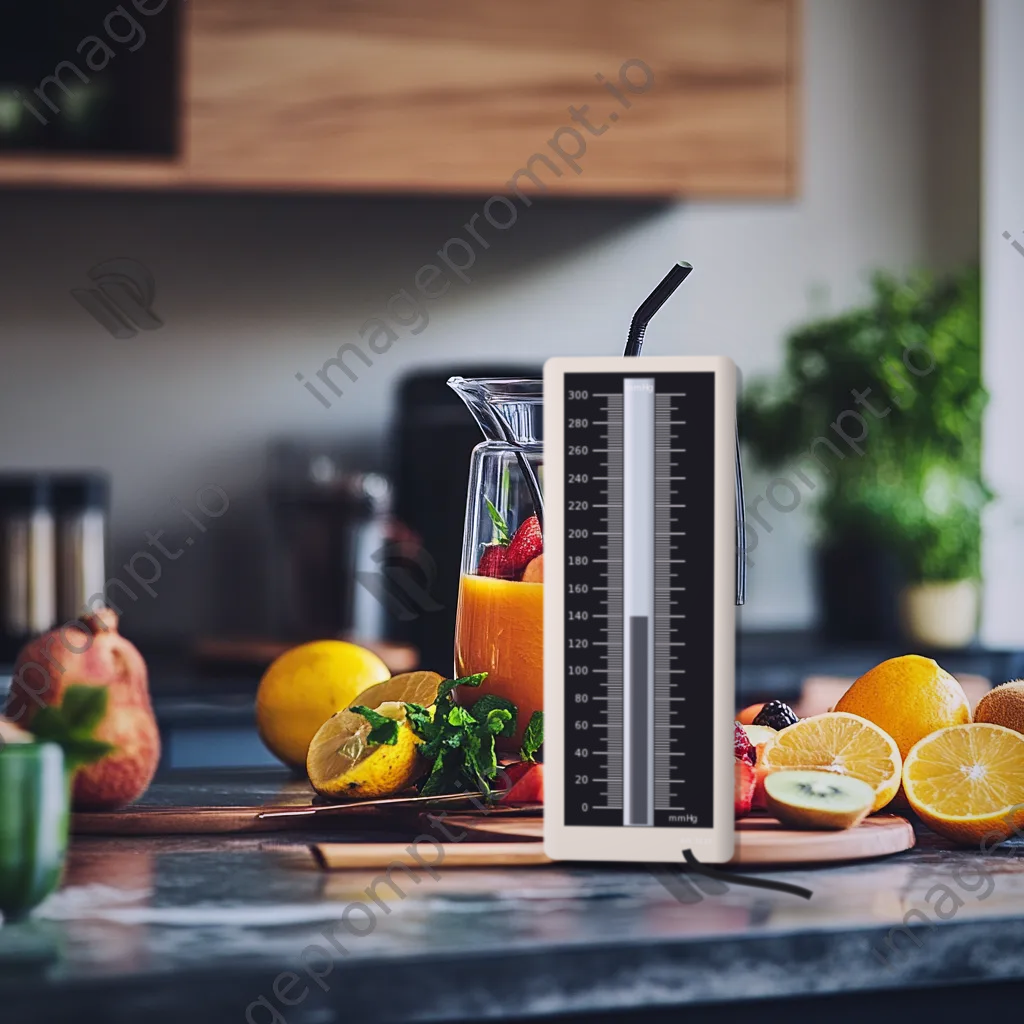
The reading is 140 mmHg
